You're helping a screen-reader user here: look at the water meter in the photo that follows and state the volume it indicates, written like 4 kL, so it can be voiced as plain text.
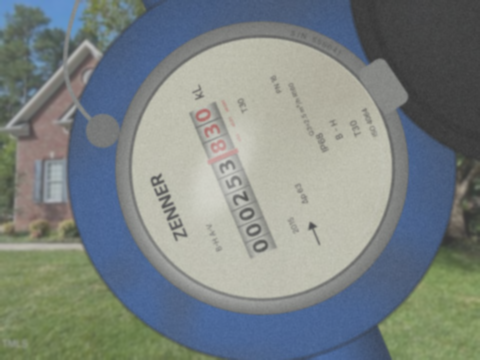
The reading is 253.830 kL
